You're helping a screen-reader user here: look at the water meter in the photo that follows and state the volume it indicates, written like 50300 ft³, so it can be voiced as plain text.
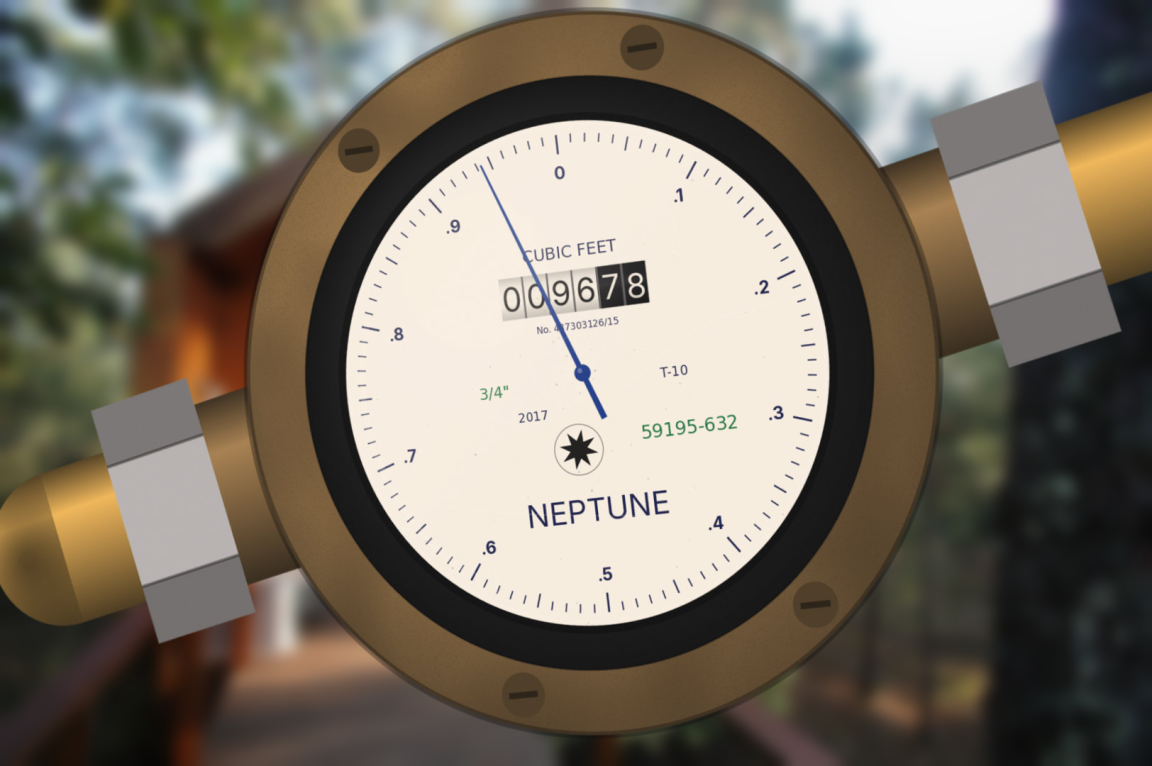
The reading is 9677.94 ft³
